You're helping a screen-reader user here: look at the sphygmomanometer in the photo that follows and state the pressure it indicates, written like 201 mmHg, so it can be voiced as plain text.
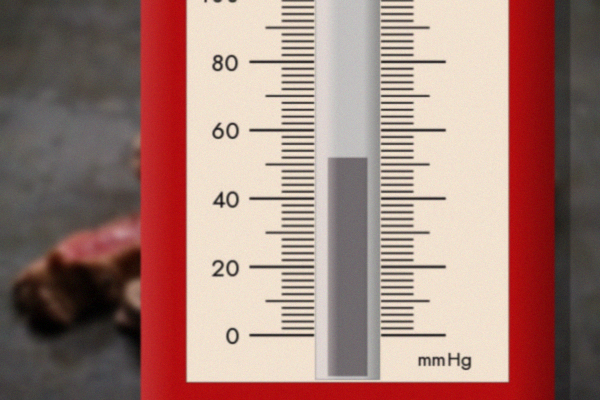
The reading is 52 mmHg
